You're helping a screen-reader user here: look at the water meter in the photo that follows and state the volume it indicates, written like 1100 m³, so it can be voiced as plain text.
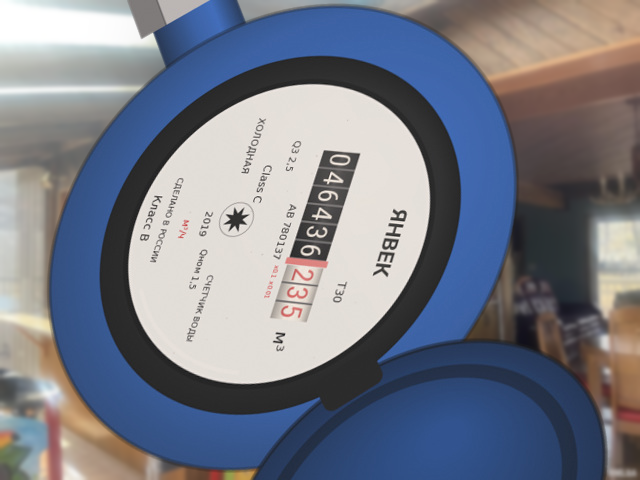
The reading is 46436.235 m³
